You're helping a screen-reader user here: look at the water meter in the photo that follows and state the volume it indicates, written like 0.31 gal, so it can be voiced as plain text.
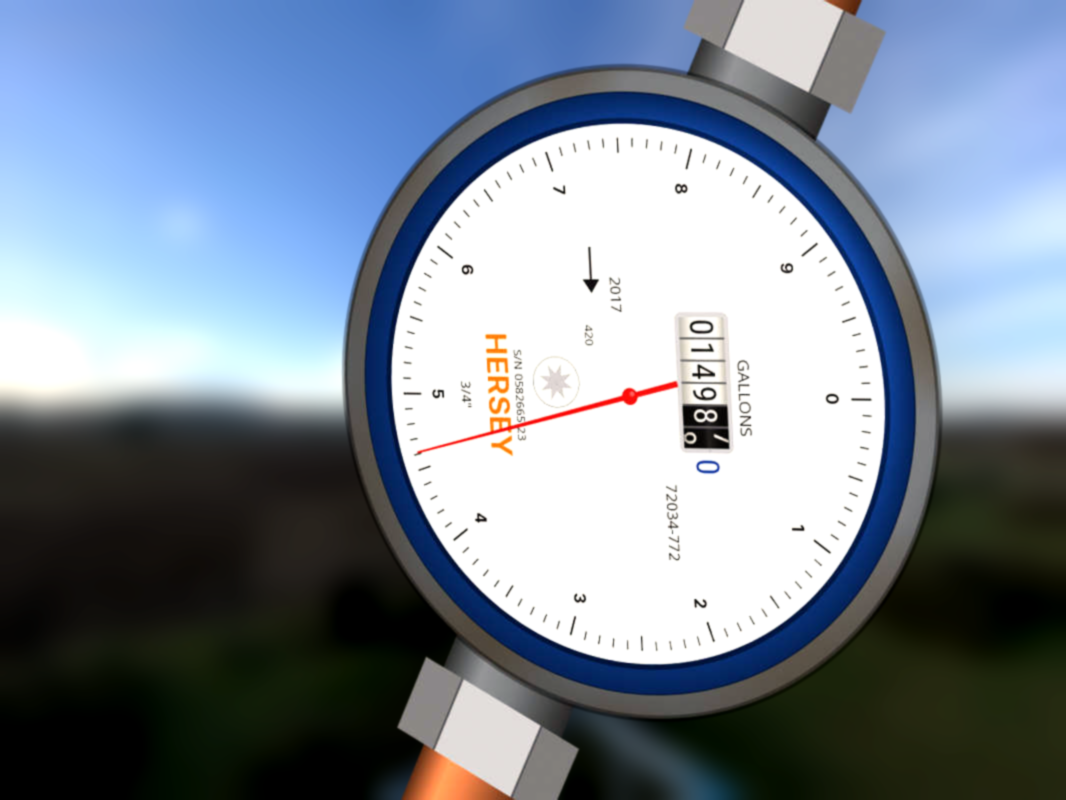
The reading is 149874.6 gal
